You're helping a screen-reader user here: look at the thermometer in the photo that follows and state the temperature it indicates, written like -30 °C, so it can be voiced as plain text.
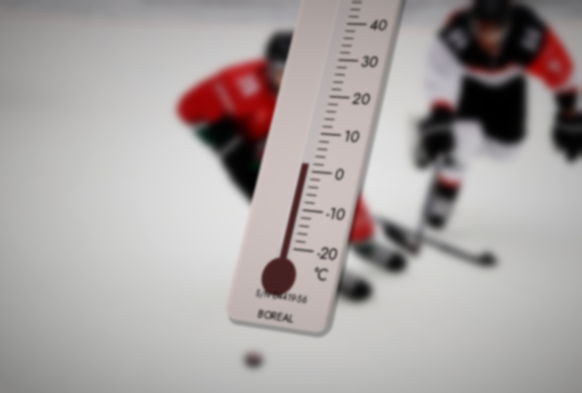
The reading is 2 °C
